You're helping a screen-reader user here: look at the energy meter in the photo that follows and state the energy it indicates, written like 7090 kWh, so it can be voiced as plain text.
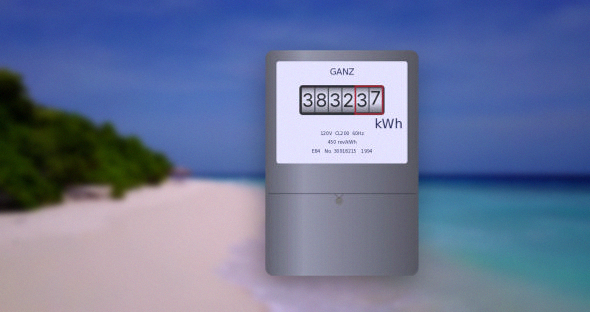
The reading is 3832.37 kWh
